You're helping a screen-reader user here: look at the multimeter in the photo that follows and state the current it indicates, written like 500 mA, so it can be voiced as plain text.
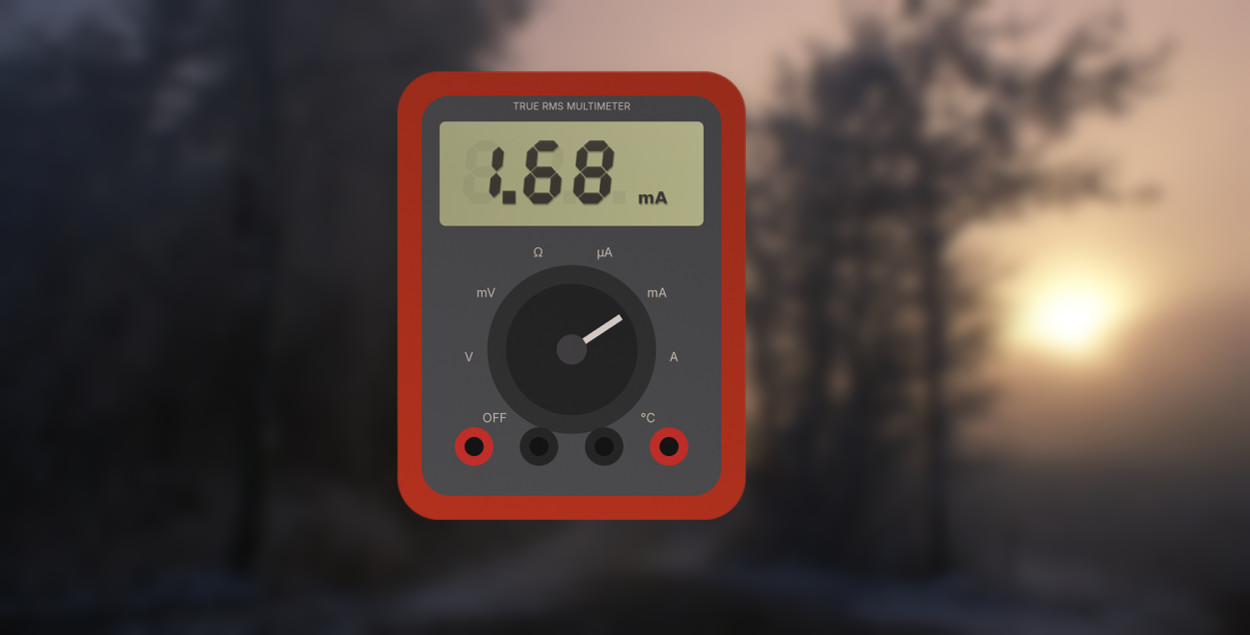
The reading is 1.68 mA
